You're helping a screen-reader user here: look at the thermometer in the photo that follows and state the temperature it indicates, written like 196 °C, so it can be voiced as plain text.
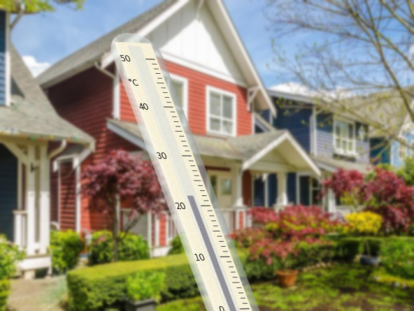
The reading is 22 °C
